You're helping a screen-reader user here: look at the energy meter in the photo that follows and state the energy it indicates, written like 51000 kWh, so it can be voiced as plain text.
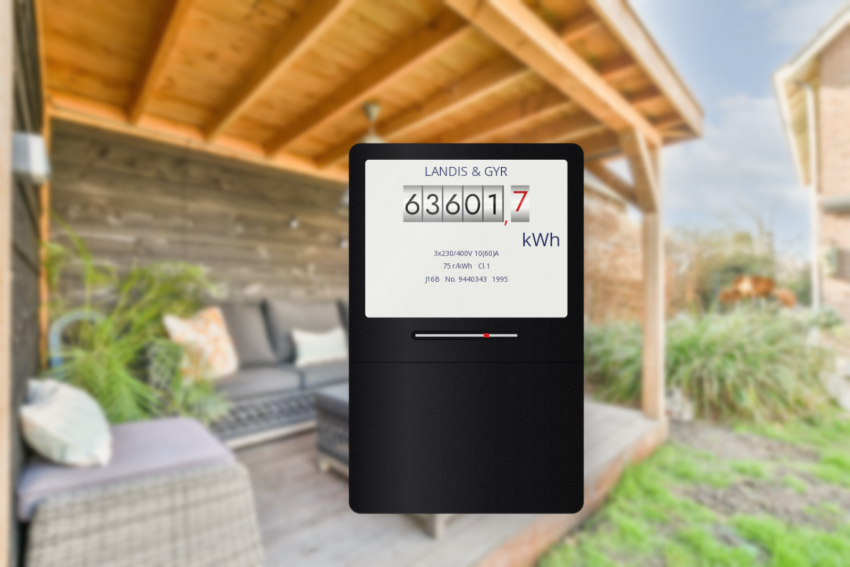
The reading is 63601.7 kWh
